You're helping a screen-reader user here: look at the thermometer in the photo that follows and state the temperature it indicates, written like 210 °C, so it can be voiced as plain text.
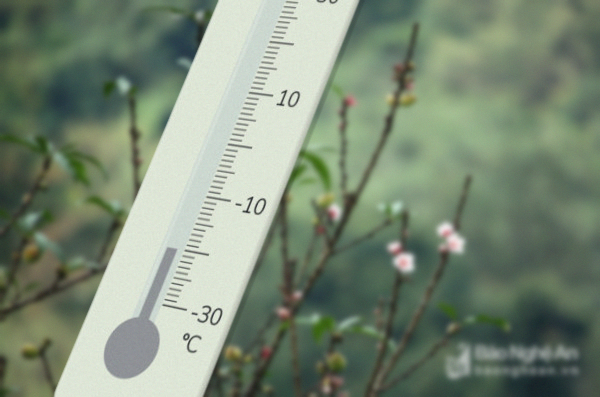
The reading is -20 °C
